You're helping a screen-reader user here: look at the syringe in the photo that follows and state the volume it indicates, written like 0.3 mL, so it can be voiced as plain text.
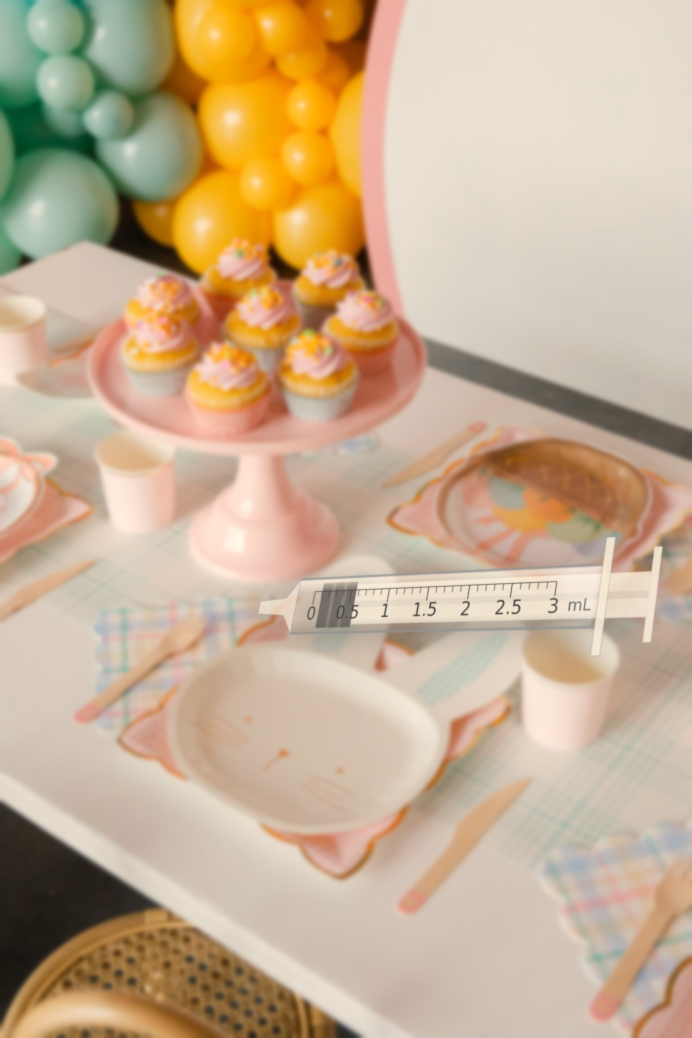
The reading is 0.1 mL
